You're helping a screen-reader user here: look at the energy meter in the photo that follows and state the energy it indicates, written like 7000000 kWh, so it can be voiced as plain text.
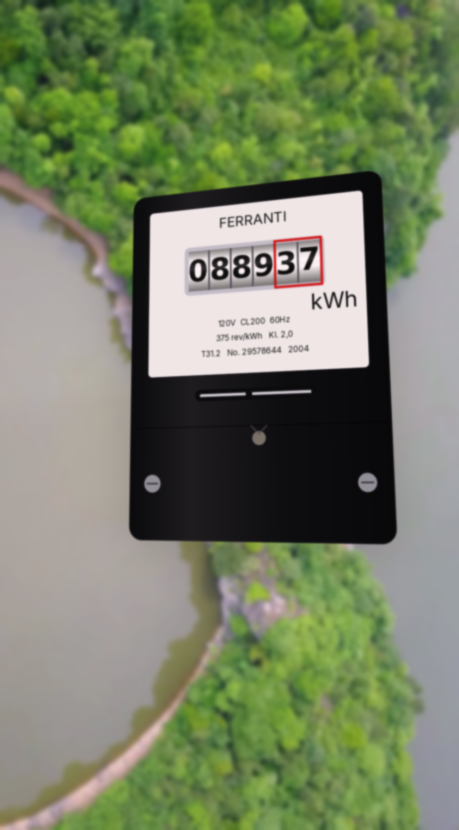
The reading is 889.37 kWh
